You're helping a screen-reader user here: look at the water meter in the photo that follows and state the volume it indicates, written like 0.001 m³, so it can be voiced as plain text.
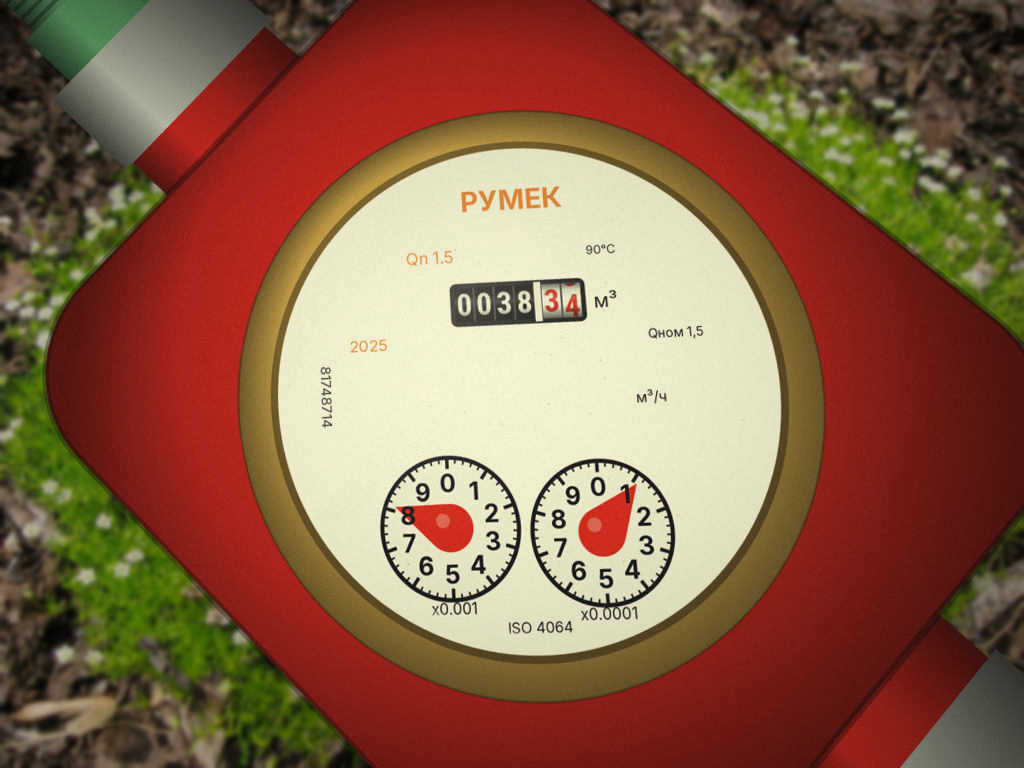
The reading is 38.3381 m³
